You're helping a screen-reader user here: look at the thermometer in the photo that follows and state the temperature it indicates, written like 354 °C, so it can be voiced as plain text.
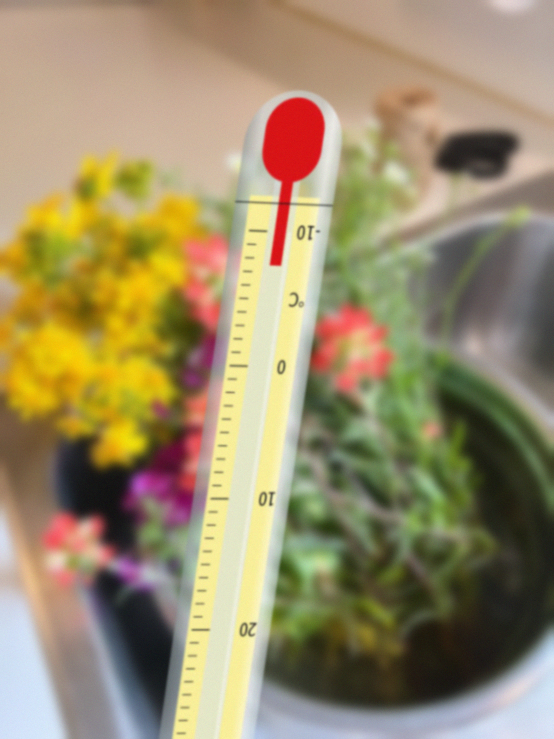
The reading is -7.5 °C
